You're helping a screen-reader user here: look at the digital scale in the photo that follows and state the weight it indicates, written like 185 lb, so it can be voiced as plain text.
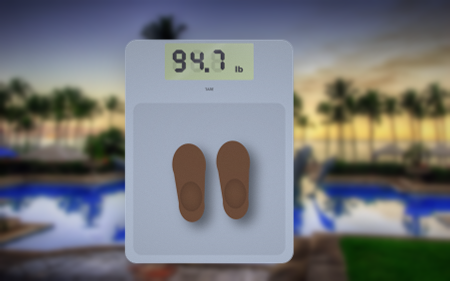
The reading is 94.7 lb
